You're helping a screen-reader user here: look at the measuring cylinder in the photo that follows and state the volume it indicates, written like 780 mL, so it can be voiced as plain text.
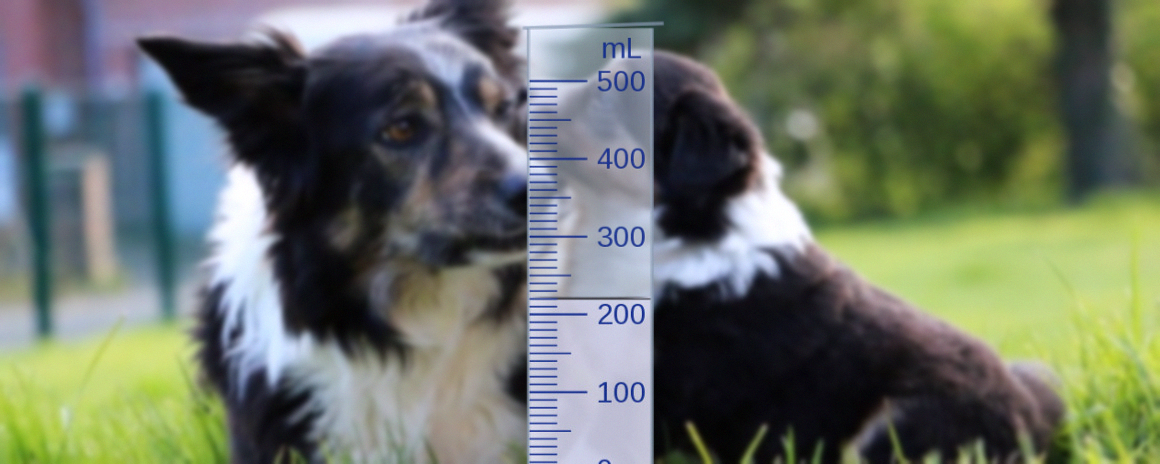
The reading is 220 mL
